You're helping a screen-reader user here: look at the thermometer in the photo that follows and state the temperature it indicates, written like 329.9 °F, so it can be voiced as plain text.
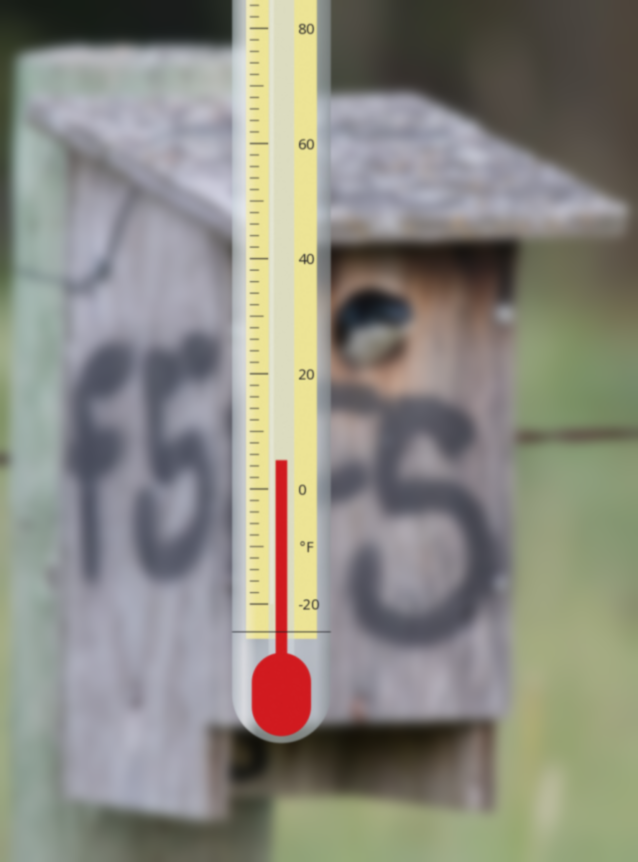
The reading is 5 °F
